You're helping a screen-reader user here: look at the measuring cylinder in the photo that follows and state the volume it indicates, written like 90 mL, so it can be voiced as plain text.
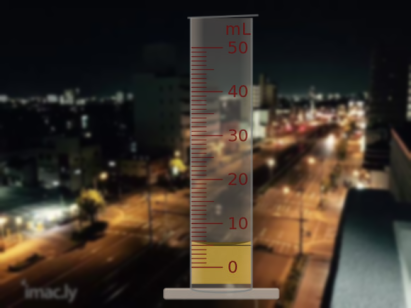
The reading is 5 mL
